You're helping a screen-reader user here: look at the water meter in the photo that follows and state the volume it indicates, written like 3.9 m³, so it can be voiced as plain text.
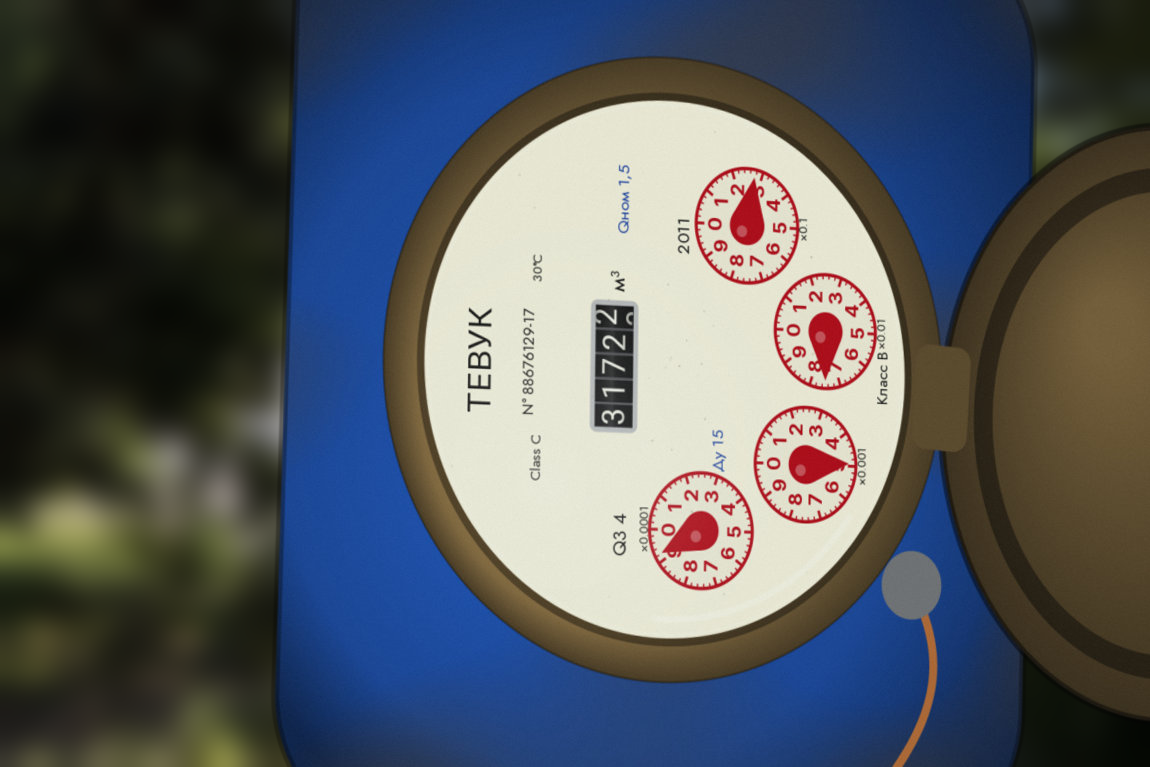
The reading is 31722.2749 m³
